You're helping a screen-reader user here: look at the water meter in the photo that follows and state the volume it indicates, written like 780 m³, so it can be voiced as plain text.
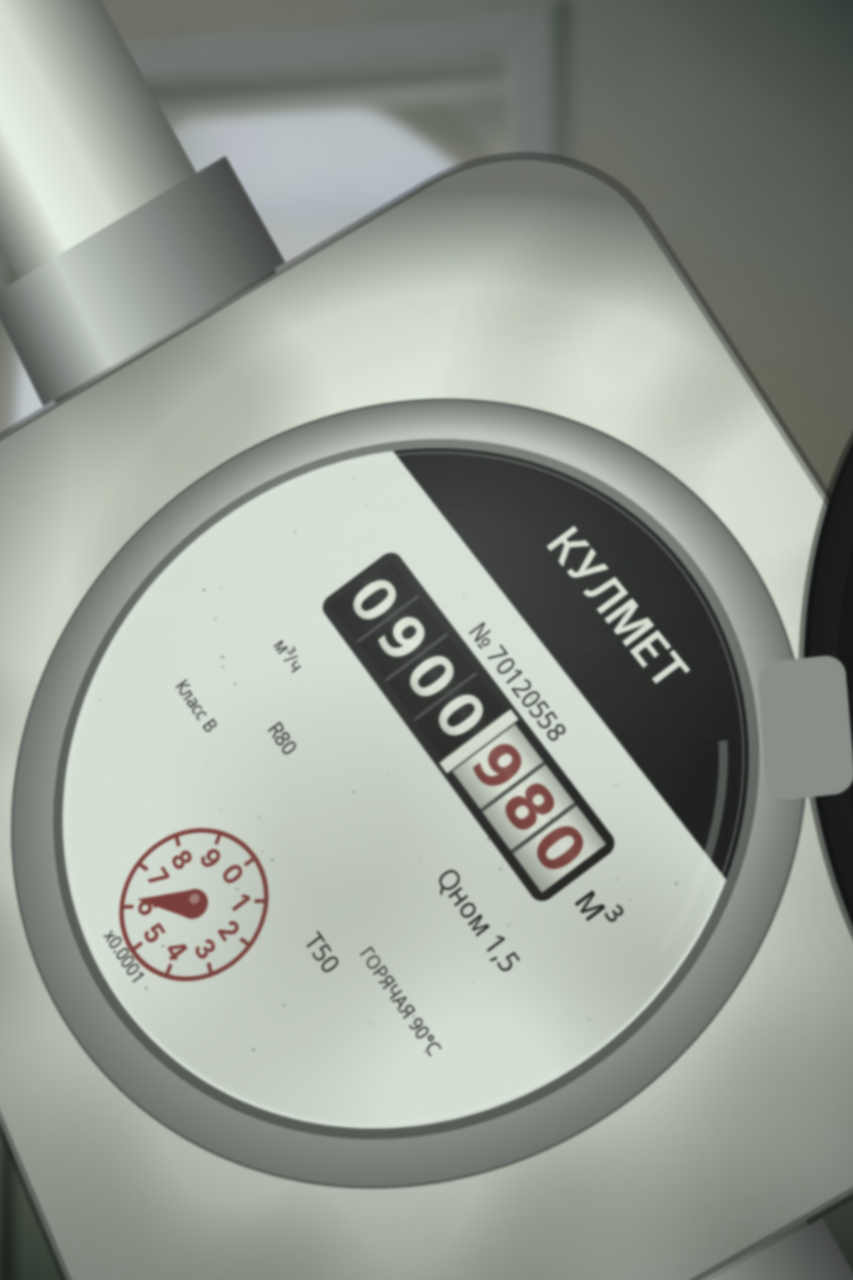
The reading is 900.9806 m³
